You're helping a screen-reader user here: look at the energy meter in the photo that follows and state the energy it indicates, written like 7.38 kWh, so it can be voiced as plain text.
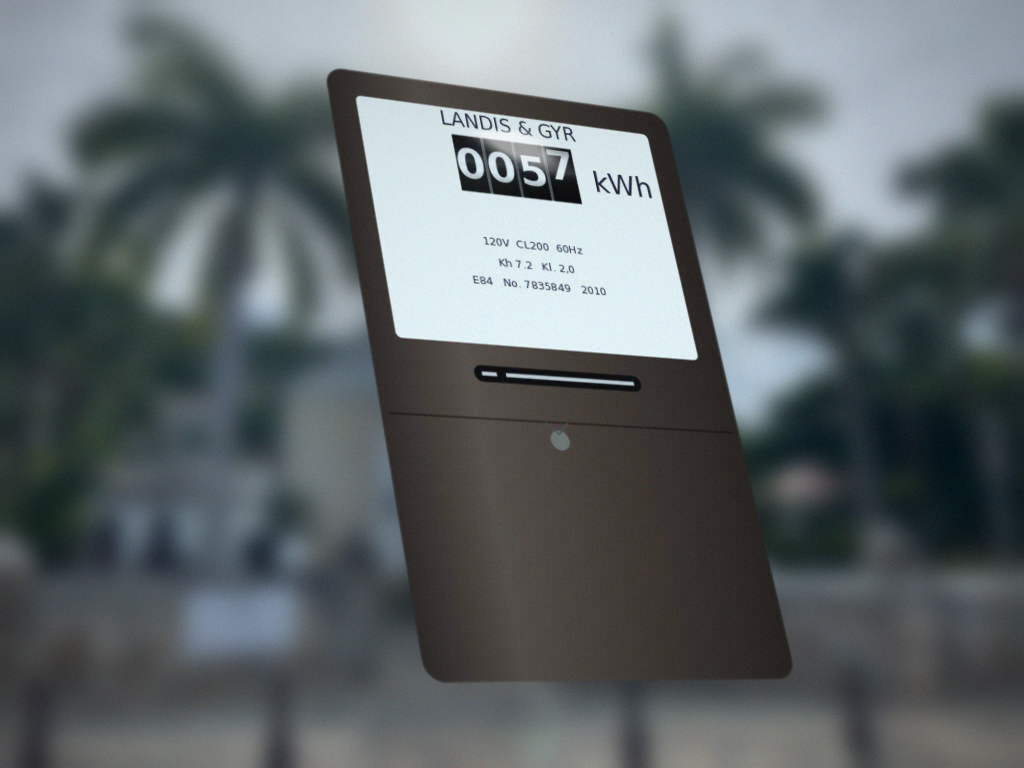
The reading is 57 kWh
